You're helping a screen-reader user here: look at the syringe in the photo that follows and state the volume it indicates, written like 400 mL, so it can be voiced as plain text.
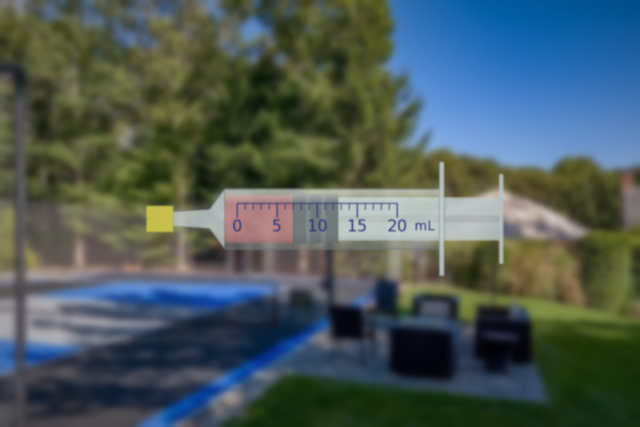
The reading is 7 mL
